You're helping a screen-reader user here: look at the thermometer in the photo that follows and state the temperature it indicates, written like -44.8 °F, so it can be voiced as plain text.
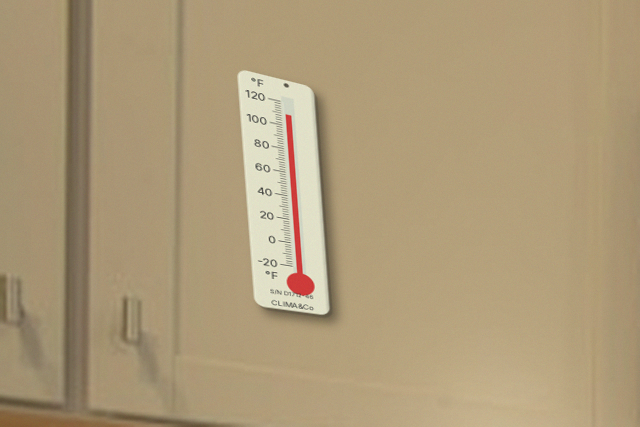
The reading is 110 °F
